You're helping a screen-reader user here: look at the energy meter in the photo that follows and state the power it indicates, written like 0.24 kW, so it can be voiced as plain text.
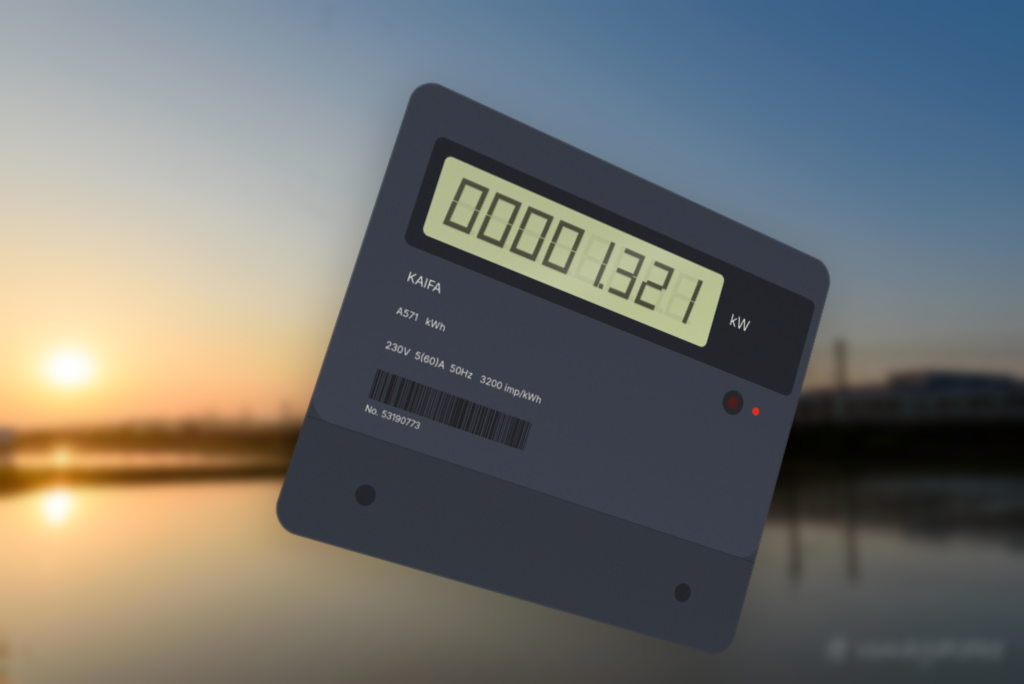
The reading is 1.321 kW
